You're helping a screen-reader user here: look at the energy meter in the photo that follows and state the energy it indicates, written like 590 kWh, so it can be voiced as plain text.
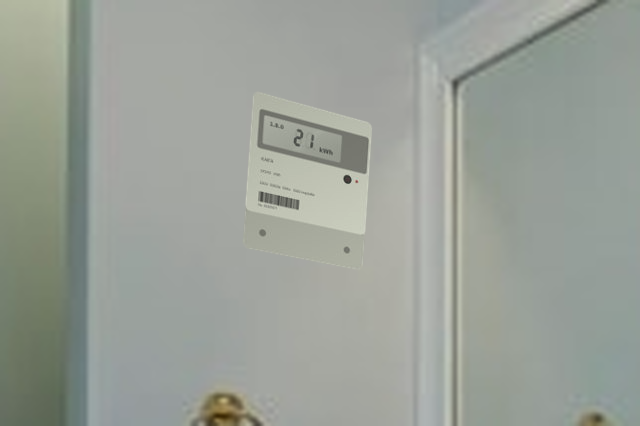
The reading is 21 kWh
